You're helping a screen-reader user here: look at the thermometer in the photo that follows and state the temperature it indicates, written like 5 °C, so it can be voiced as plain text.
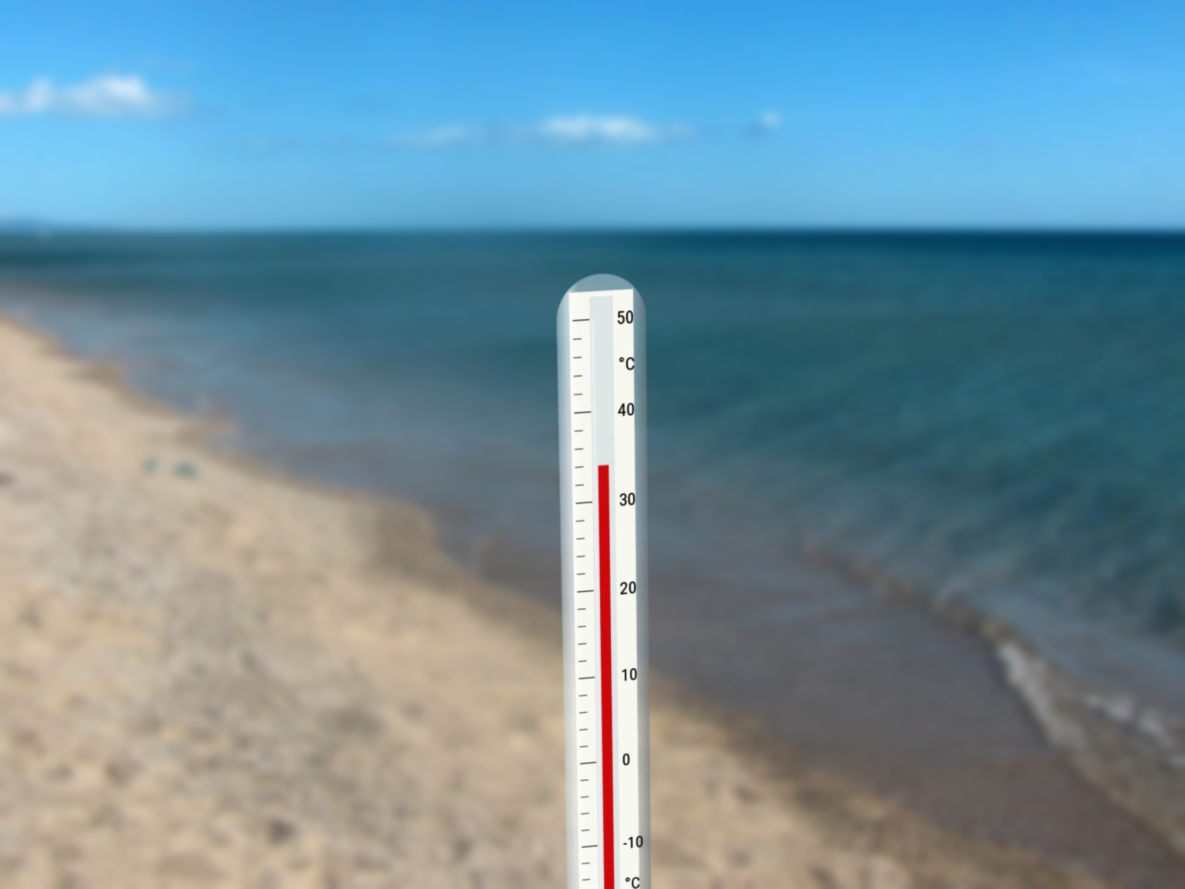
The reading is 34 °C
